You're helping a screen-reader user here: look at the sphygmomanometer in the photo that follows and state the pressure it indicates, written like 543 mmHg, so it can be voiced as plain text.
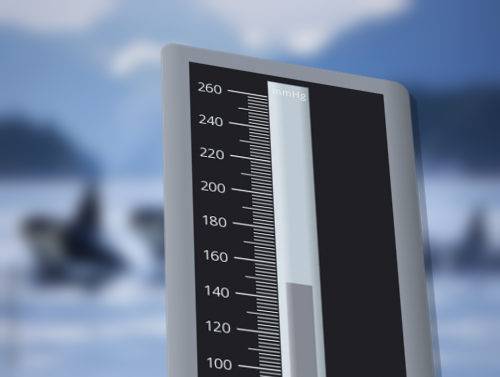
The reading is 150 mmHg
